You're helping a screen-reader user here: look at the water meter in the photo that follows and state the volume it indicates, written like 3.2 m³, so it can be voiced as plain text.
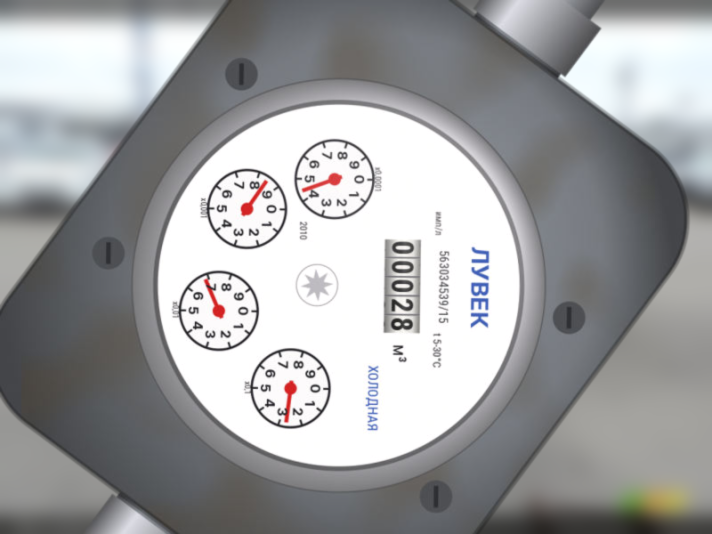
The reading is 28.2684 m³
